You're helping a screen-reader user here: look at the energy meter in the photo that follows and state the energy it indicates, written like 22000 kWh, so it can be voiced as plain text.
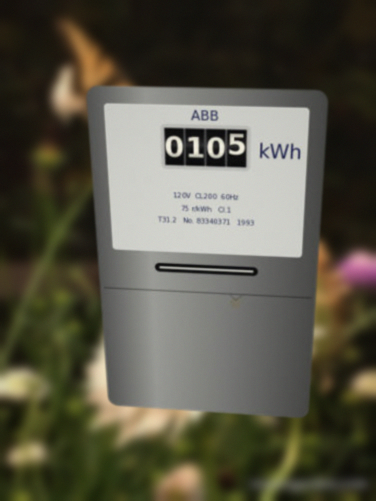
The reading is 105 kWh
